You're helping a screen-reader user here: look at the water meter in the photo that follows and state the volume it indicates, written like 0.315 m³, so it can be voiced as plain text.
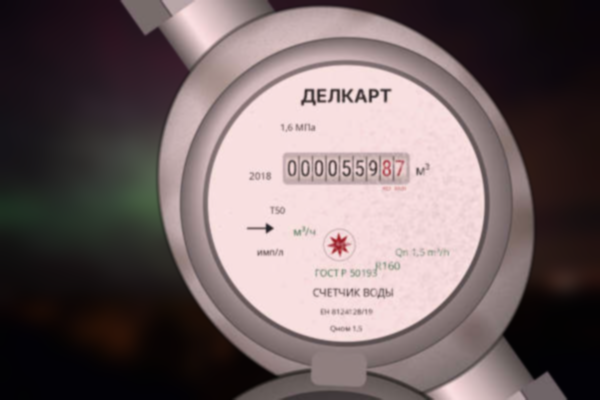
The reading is 559.87 m³
